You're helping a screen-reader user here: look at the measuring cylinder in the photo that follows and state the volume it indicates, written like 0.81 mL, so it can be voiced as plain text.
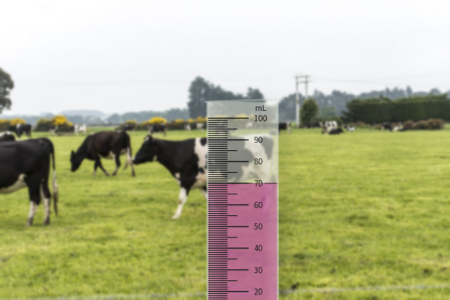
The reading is 70 mL
